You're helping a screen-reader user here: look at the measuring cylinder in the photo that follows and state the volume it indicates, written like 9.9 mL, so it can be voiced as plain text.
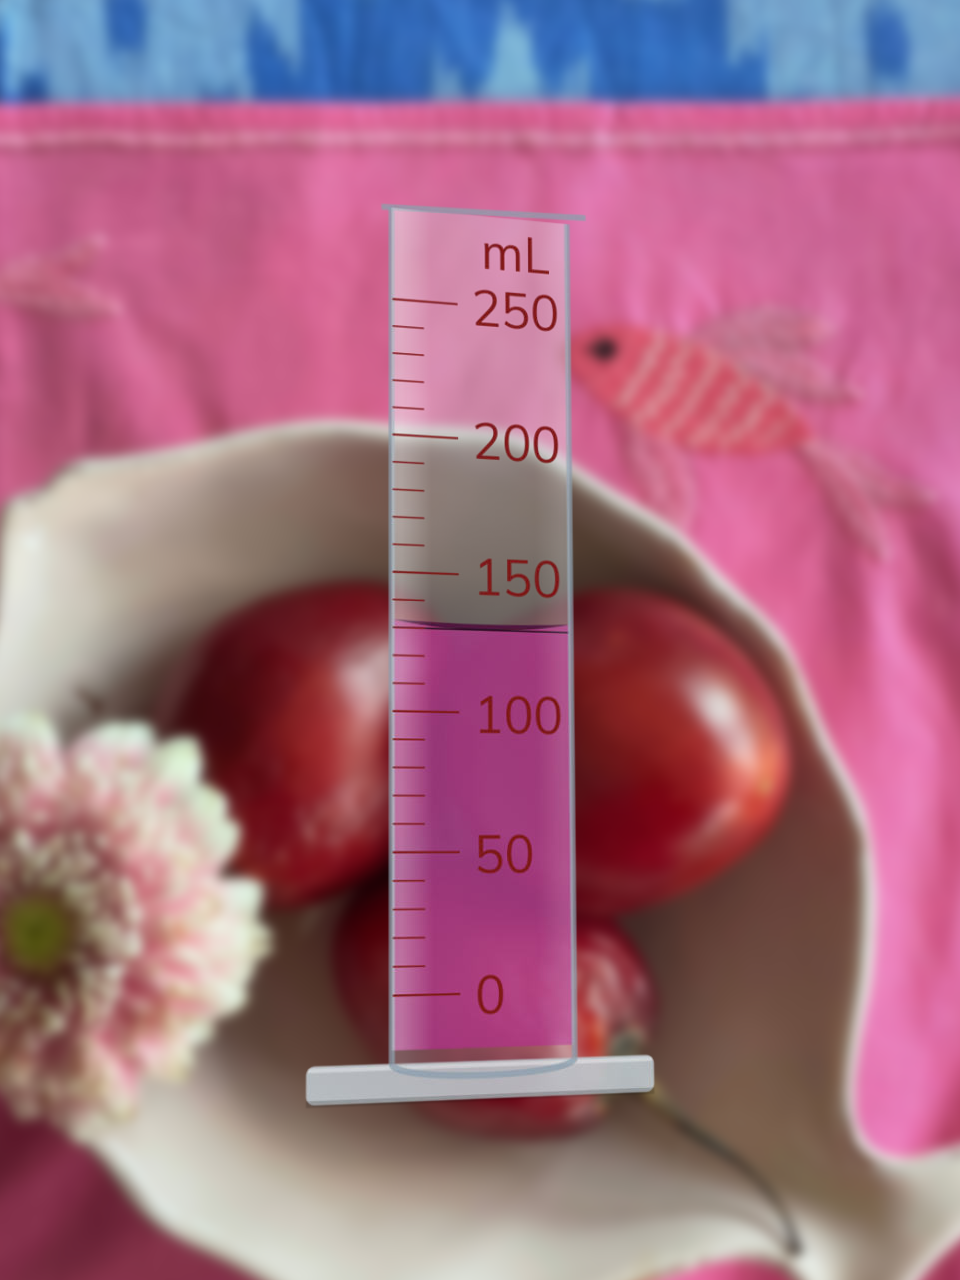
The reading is 130 mL
